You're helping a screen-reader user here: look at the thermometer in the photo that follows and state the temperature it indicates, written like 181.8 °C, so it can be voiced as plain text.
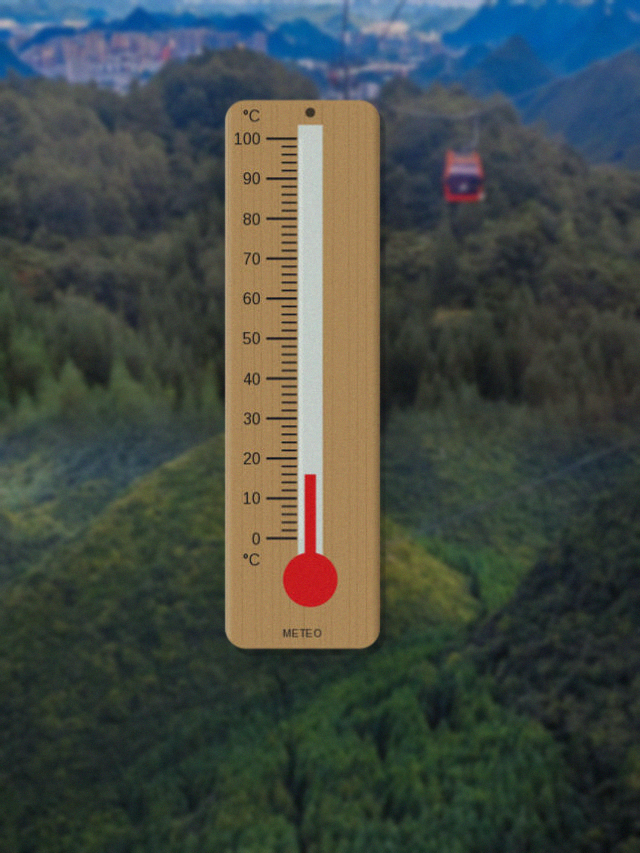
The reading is 16 °C
